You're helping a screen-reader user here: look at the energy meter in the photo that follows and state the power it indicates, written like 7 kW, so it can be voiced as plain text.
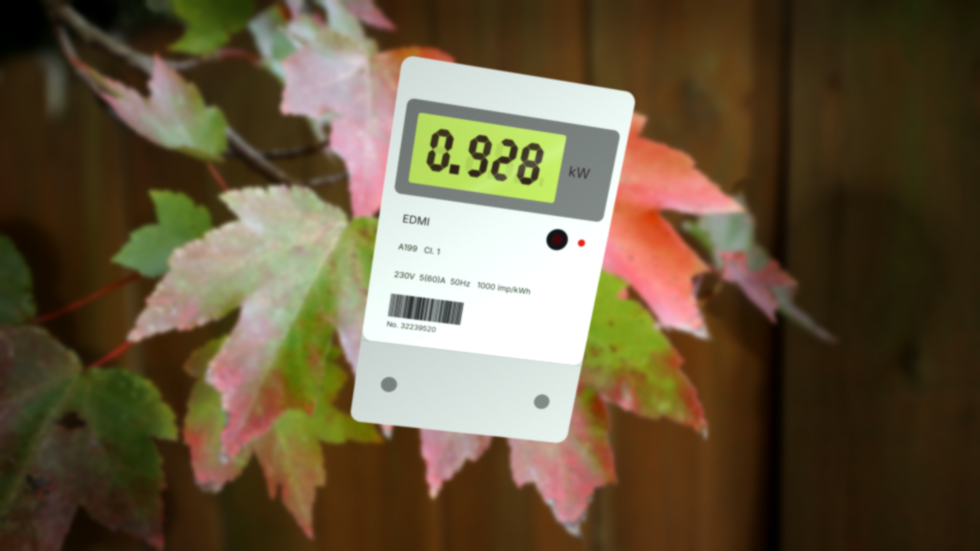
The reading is 0.928 kW
